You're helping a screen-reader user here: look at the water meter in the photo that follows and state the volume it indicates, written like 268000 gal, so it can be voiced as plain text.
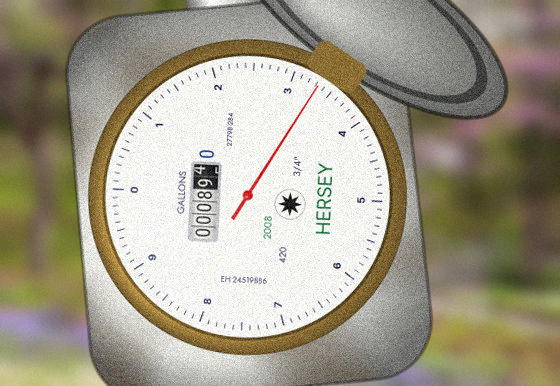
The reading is 8943.3 gal
